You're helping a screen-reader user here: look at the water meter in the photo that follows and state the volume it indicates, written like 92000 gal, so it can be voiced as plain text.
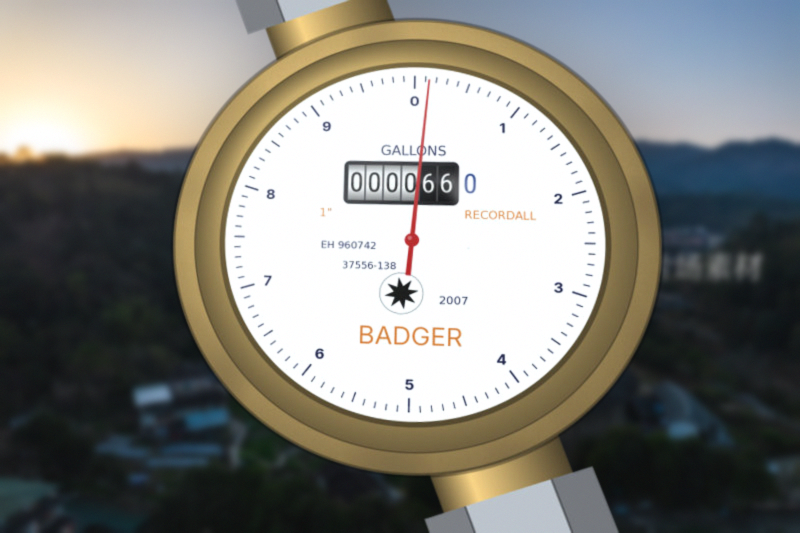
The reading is 660.1 gal
